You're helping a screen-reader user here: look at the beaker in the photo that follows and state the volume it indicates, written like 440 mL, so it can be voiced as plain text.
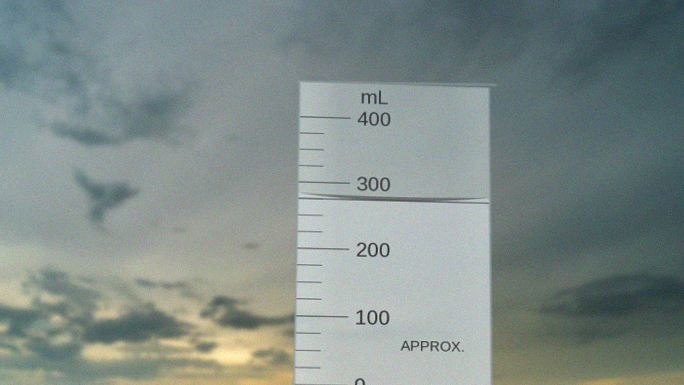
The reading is 275 mL
